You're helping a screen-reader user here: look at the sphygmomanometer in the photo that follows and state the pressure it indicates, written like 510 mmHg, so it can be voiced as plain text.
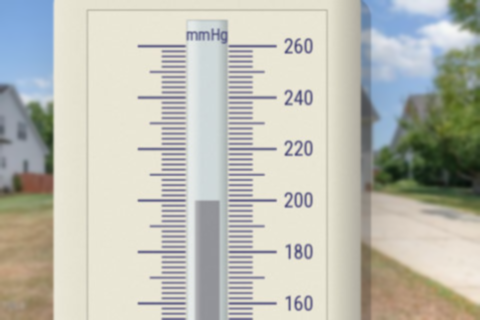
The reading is 200 mmHg
